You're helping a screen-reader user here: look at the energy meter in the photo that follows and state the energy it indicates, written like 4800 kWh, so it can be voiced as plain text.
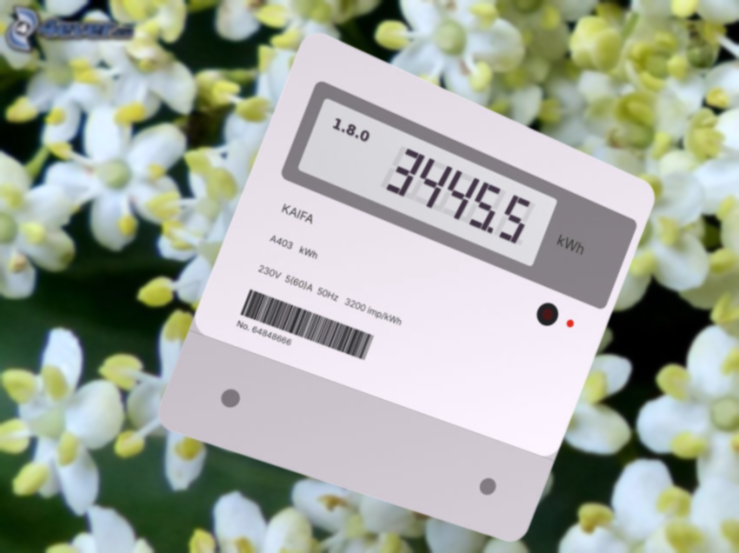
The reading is 3445.5 kWh
